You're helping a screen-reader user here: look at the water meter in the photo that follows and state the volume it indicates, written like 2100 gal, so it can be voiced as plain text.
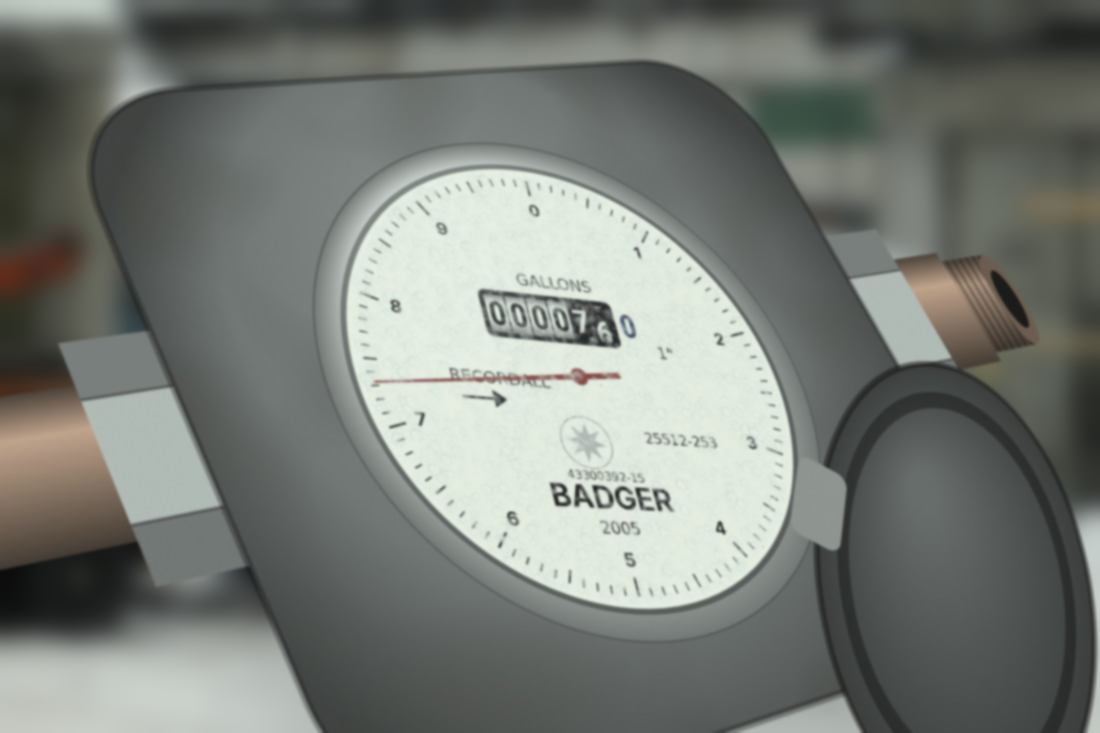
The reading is 757.3 gal
